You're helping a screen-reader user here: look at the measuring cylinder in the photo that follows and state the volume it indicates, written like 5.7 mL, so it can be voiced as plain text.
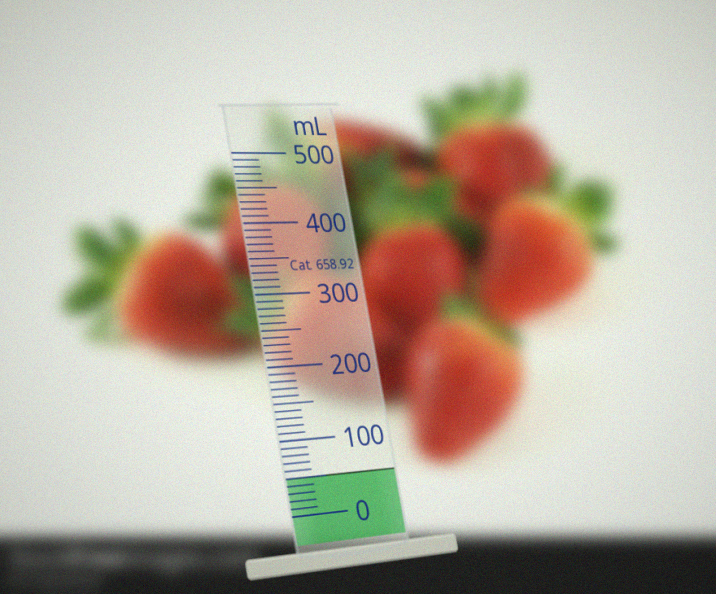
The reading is 50 mL
